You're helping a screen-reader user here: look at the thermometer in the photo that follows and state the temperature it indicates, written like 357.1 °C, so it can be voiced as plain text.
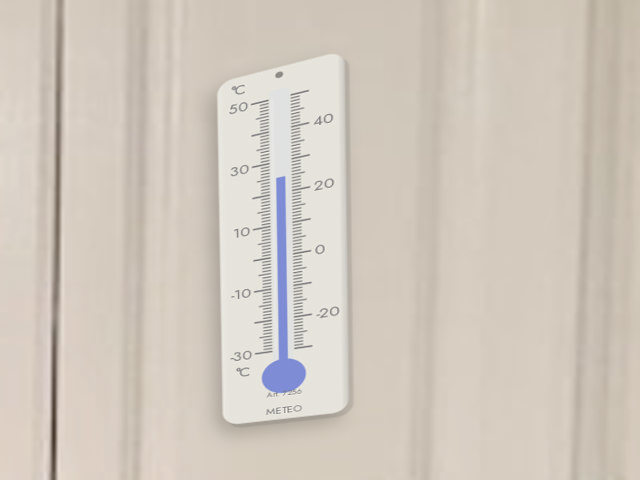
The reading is 25 °C
